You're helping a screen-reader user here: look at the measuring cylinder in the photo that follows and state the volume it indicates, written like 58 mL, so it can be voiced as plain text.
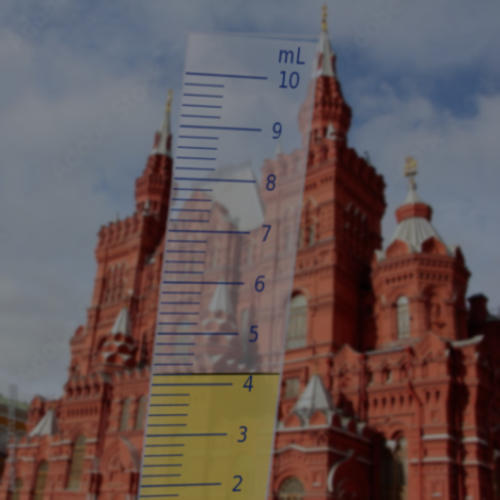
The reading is 4.2 mL
